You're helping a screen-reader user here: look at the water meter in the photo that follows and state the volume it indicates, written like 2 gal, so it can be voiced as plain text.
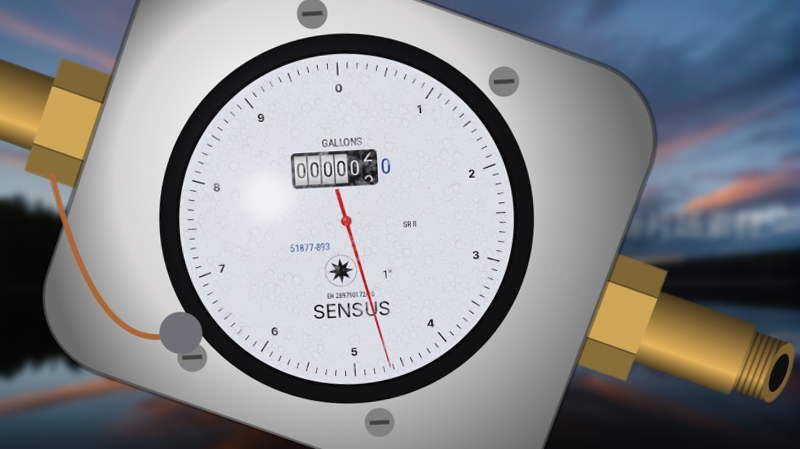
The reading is 24.6 gal
